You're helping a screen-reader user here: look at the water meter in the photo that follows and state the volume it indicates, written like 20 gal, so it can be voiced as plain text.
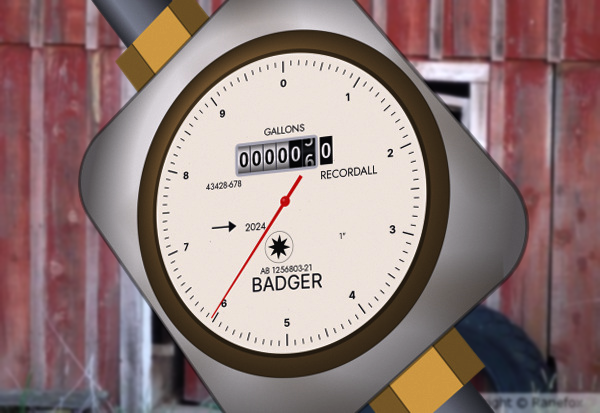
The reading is 56.0 gal
